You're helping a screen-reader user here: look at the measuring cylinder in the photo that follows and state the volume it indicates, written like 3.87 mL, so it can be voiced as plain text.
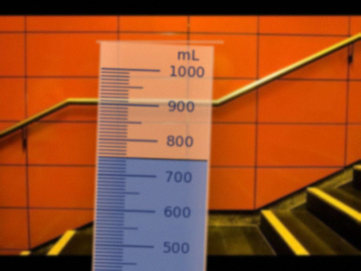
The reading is 750 mL
